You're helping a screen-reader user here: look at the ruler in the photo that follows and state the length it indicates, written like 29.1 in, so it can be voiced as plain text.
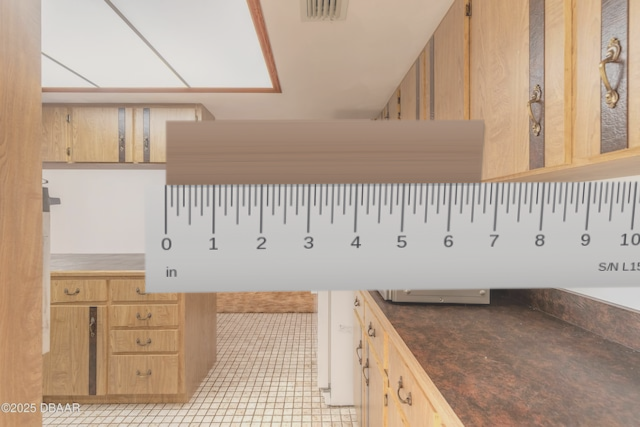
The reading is 6.625 in
